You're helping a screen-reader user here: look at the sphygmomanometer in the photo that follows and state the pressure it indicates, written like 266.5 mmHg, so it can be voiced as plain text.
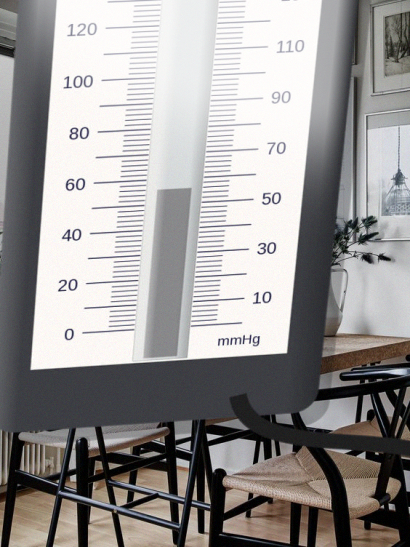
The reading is 56 mmHg
